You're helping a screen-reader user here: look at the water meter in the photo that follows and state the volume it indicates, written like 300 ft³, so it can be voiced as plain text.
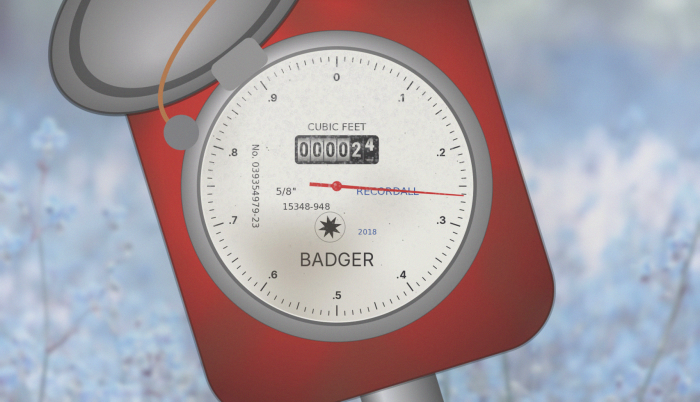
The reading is 24.26 ft³
